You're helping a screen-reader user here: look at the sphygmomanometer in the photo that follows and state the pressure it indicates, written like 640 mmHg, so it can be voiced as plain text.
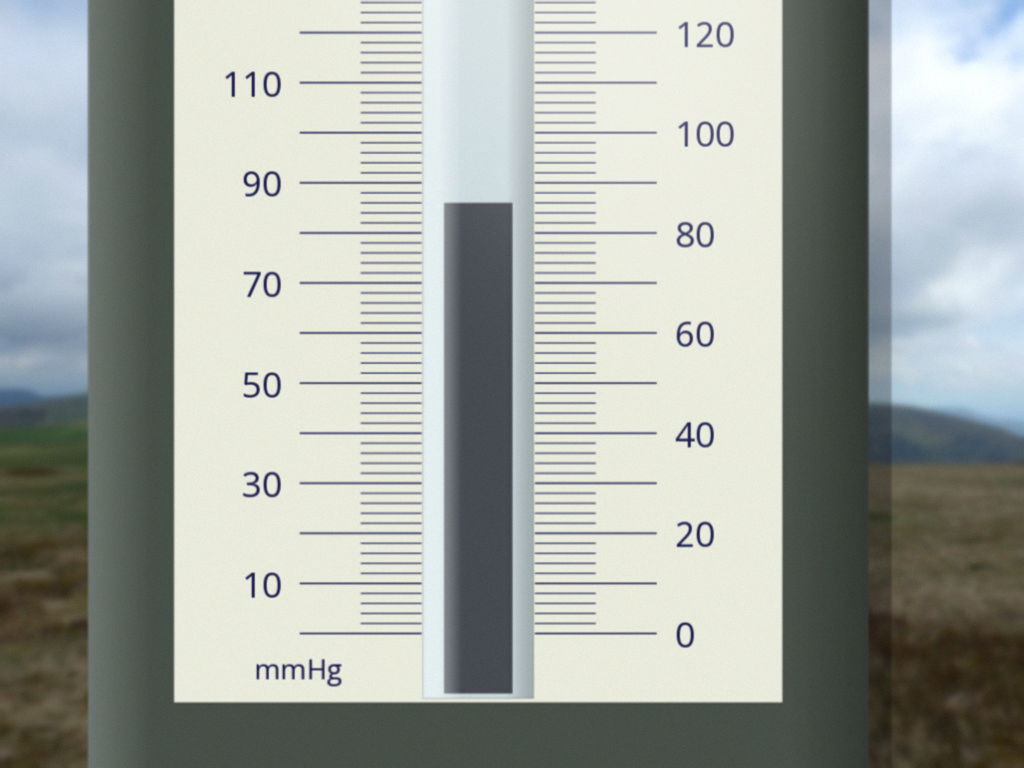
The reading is 86 mmHg
